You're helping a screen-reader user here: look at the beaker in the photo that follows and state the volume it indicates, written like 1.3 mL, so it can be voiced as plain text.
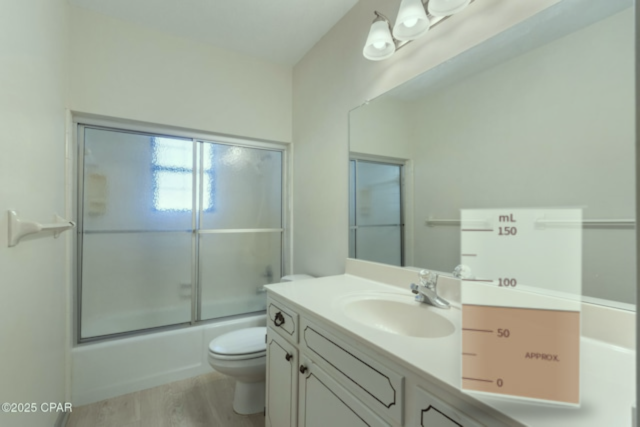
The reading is 75 mL
